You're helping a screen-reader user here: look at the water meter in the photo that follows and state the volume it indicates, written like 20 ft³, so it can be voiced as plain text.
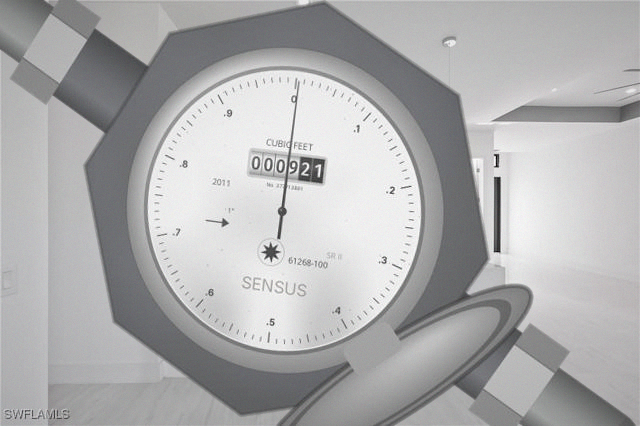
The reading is 921.00 ft³
